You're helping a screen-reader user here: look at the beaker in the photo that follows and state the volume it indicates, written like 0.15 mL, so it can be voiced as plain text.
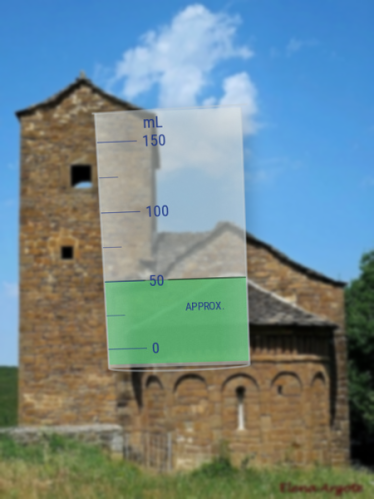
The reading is 50 mL
